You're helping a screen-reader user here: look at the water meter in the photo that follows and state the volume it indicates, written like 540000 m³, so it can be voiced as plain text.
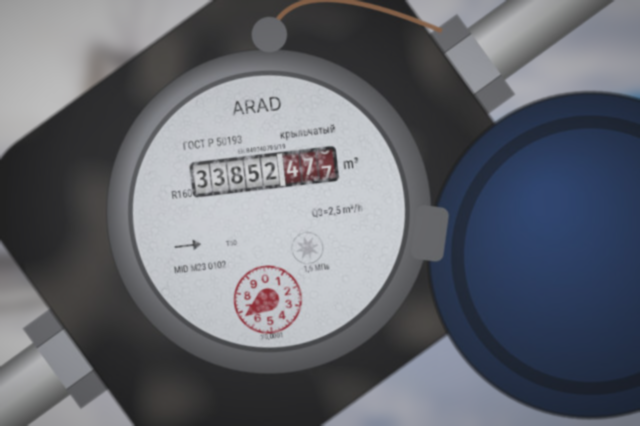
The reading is 33852.4766 m³
